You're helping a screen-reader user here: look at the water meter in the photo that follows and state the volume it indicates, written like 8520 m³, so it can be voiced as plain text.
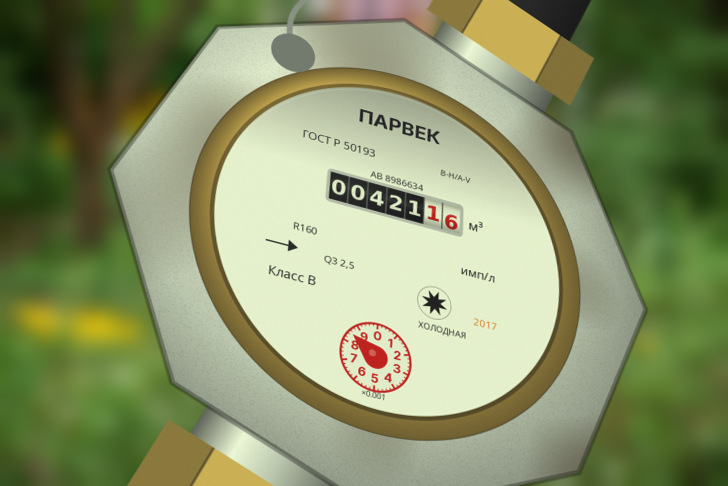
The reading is 421.158 m³
